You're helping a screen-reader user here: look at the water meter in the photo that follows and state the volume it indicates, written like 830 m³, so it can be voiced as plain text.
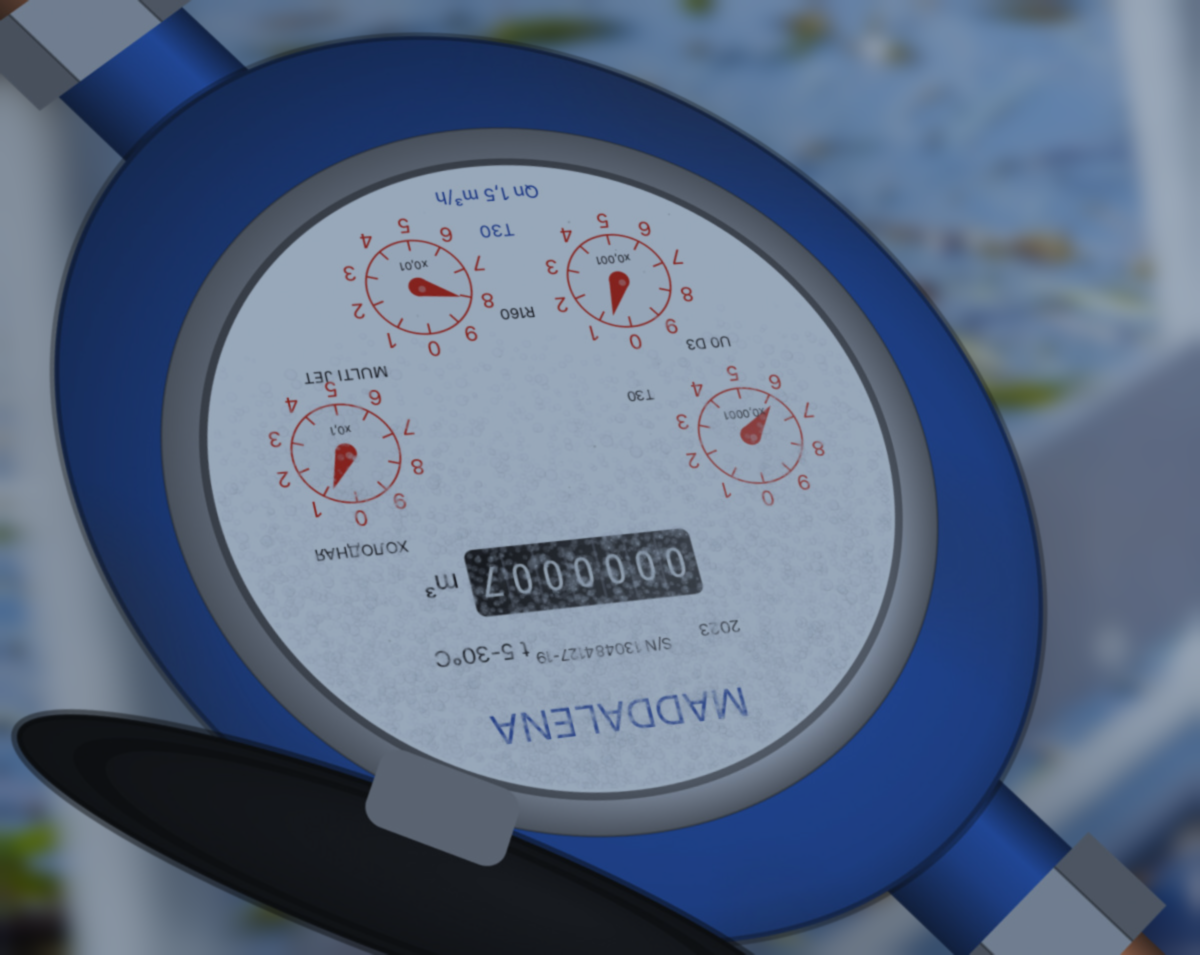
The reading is 7.0806 m³
